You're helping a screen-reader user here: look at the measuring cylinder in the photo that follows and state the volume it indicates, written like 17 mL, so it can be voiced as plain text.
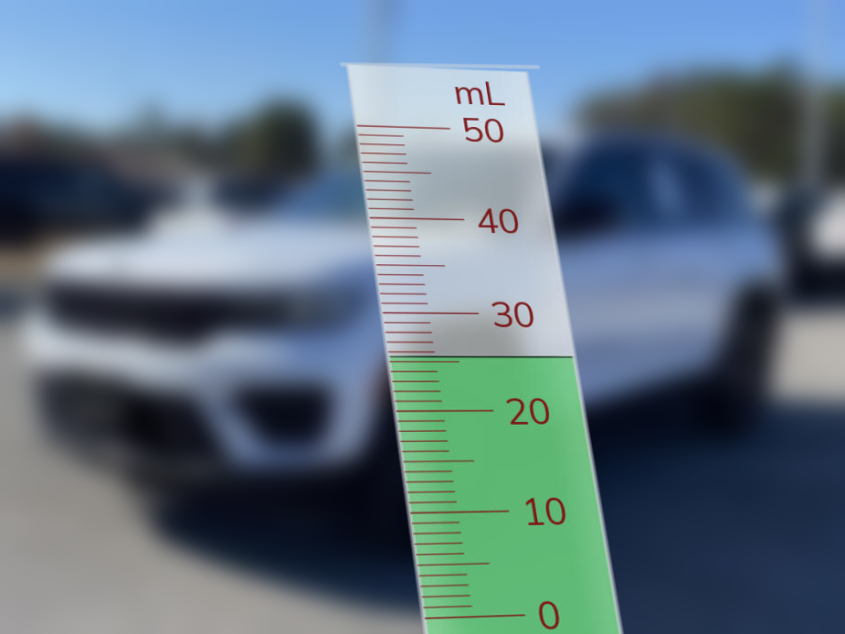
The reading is 25.5 mL
